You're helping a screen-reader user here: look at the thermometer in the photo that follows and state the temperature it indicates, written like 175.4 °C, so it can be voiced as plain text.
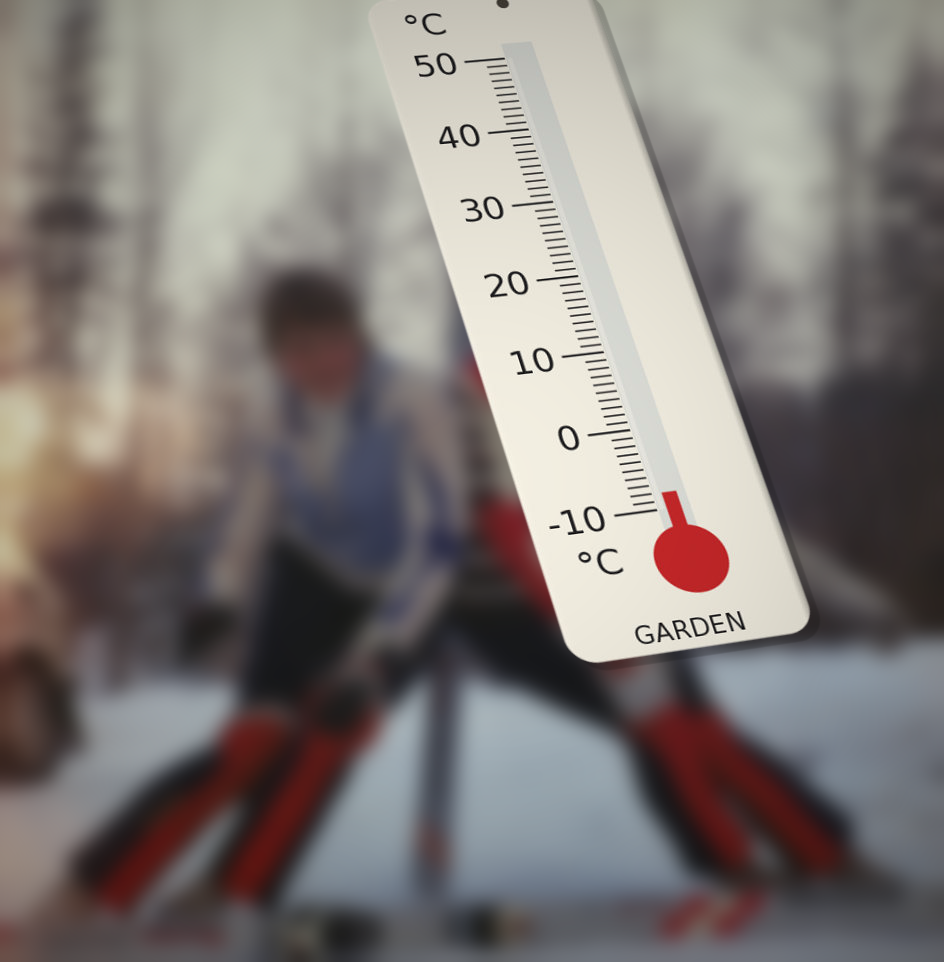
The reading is -8 °C
